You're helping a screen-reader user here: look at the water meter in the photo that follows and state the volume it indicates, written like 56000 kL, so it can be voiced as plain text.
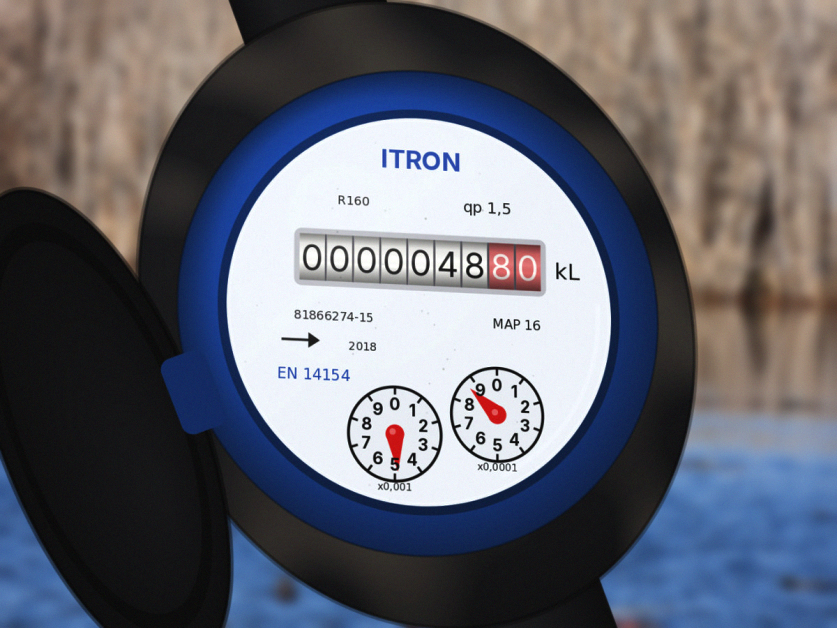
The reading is 48.8048 kL
